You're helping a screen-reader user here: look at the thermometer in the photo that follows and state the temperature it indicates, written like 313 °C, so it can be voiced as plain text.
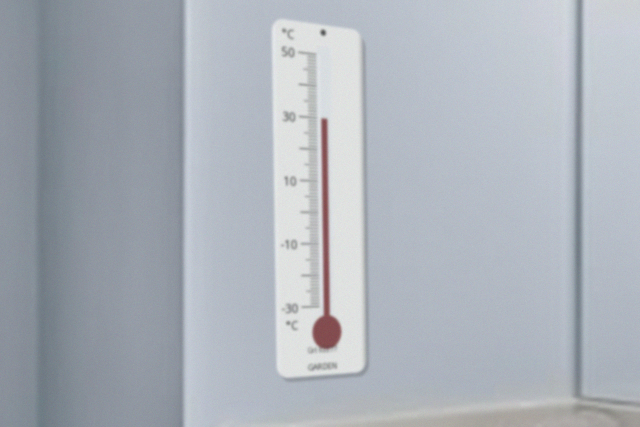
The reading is 30 °C
